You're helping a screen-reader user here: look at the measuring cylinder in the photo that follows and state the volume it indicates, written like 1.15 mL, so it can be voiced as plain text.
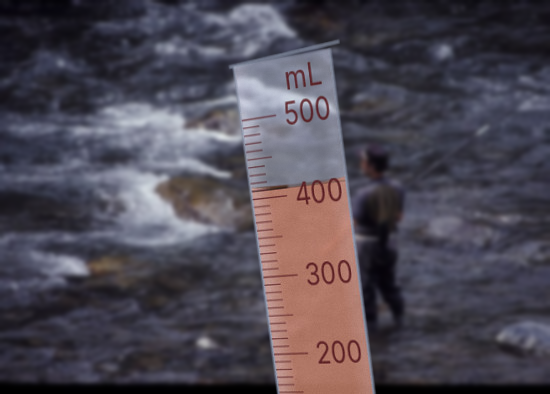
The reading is 410 mL
